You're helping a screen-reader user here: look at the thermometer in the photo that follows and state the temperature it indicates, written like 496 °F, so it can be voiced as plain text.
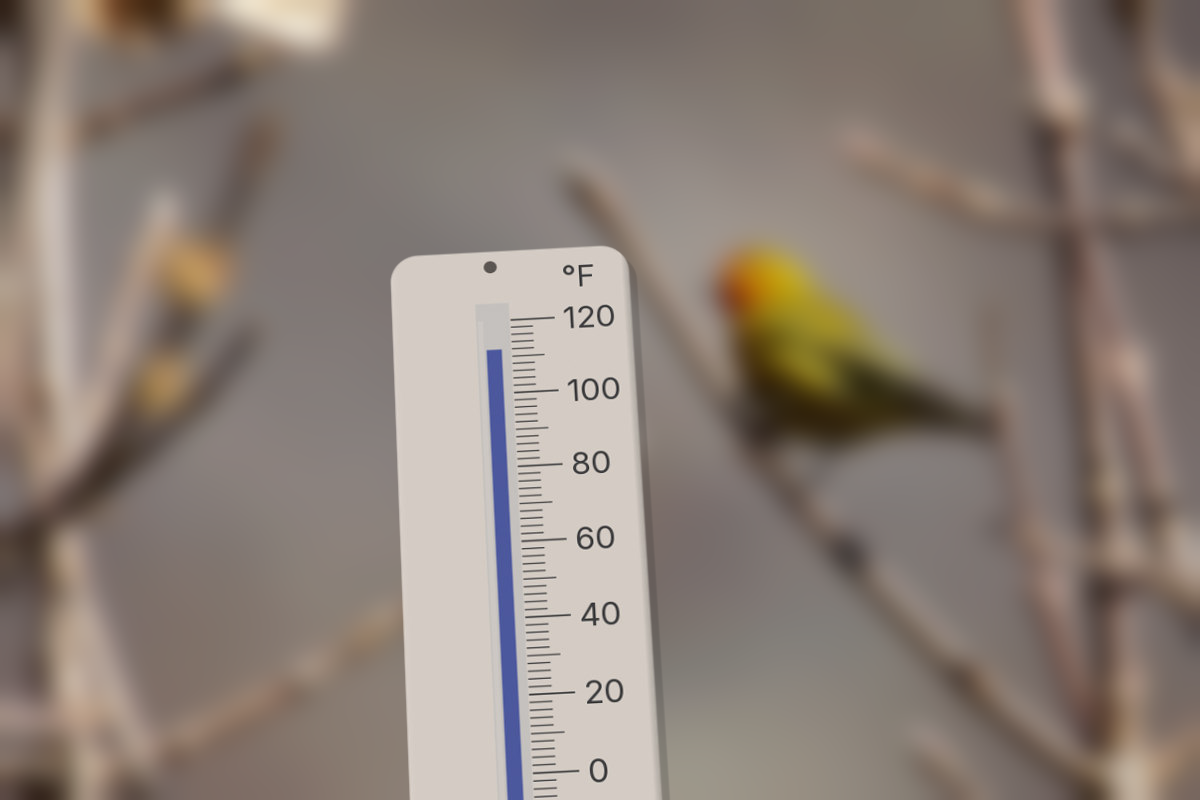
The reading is 112 °F
